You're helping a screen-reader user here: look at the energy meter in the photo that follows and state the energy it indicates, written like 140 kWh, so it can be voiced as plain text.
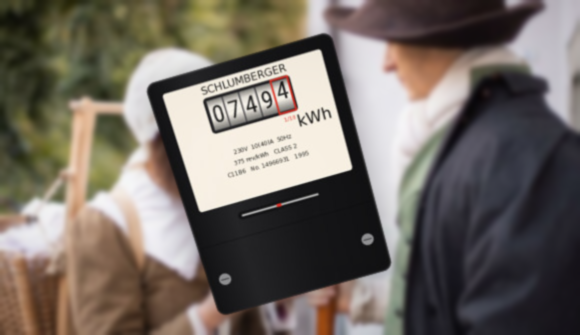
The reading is 749.4 kWh
